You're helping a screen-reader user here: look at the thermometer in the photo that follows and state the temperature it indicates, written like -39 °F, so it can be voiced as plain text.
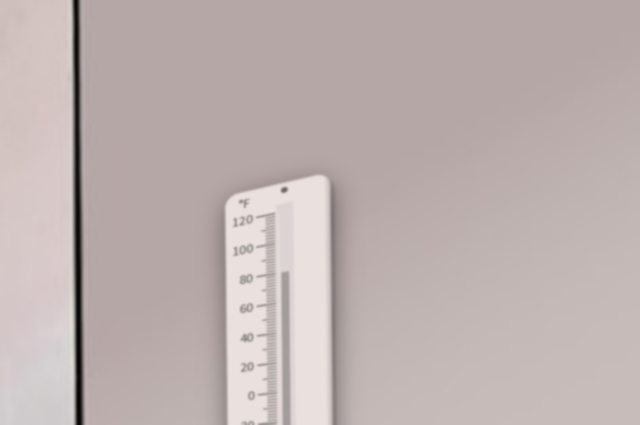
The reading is 80 °F
